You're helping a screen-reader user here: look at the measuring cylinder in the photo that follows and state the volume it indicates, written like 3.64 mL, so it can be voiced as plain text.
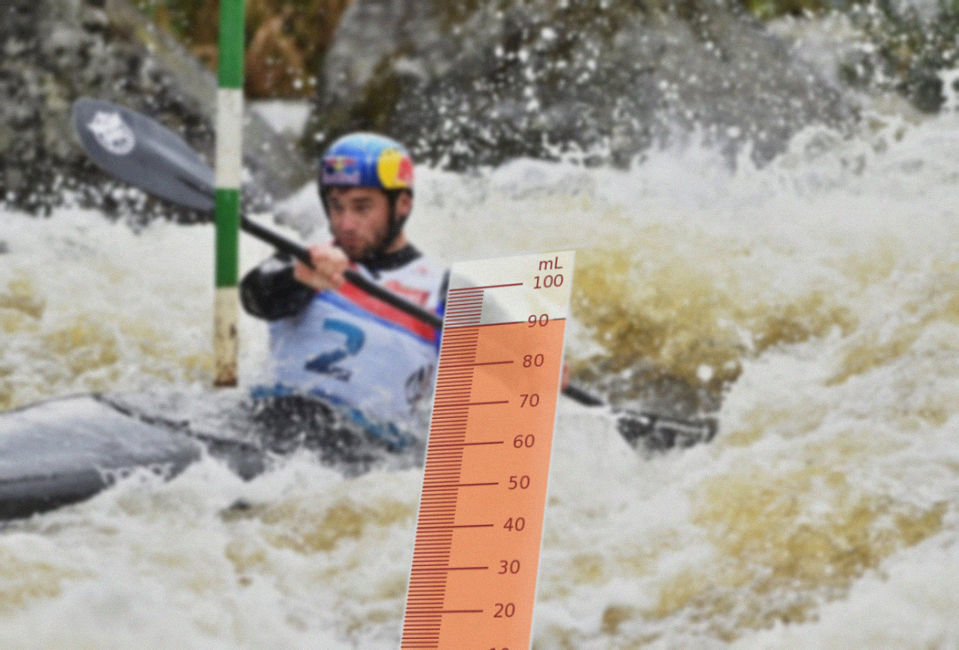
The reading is 90 mL
